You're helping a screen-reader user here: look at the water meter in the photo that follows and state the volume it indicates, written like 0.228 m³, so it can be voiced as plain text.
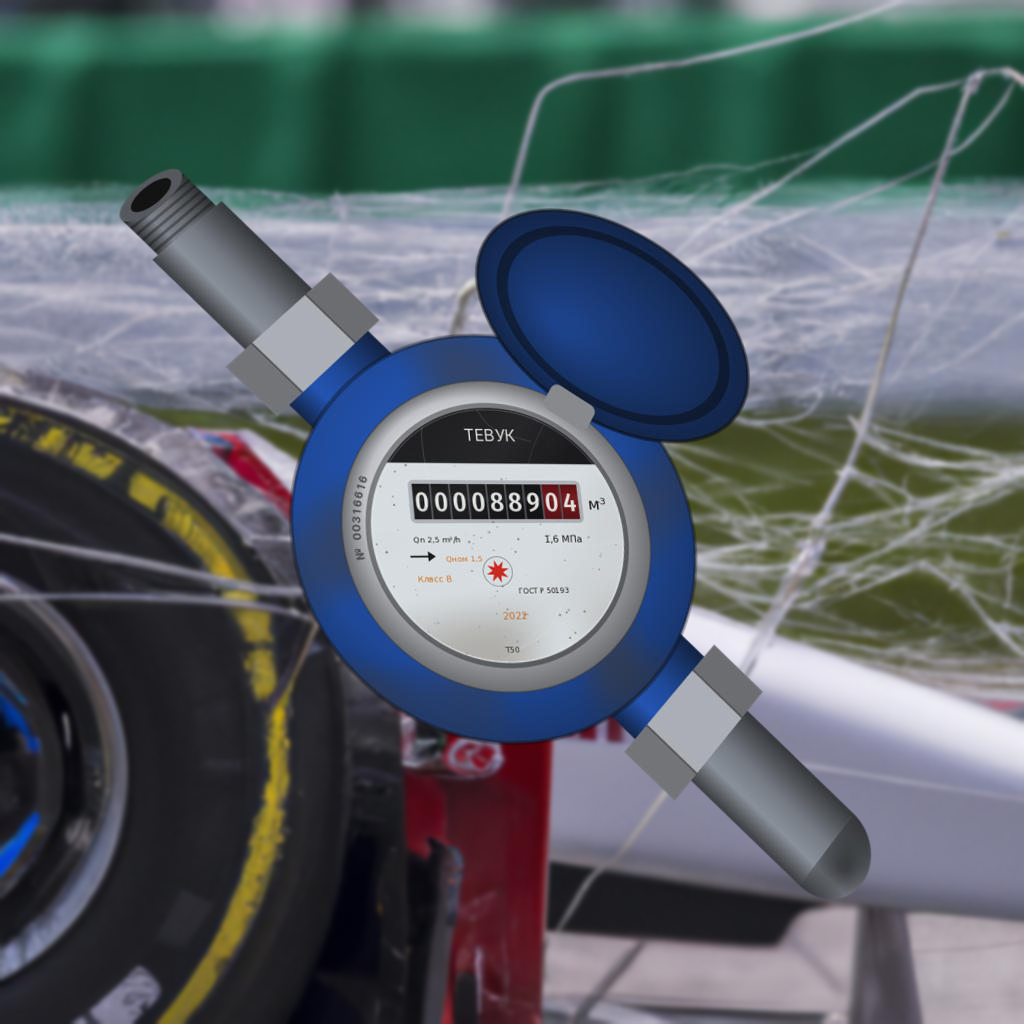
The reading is 889.04 m³
